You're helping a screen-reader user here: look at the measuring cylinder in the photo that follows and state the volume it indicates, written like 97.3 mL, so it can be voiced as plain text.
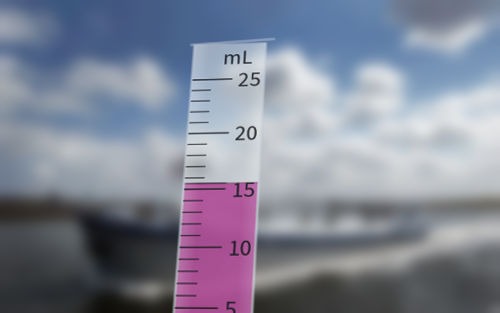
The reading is 15.5 mL
